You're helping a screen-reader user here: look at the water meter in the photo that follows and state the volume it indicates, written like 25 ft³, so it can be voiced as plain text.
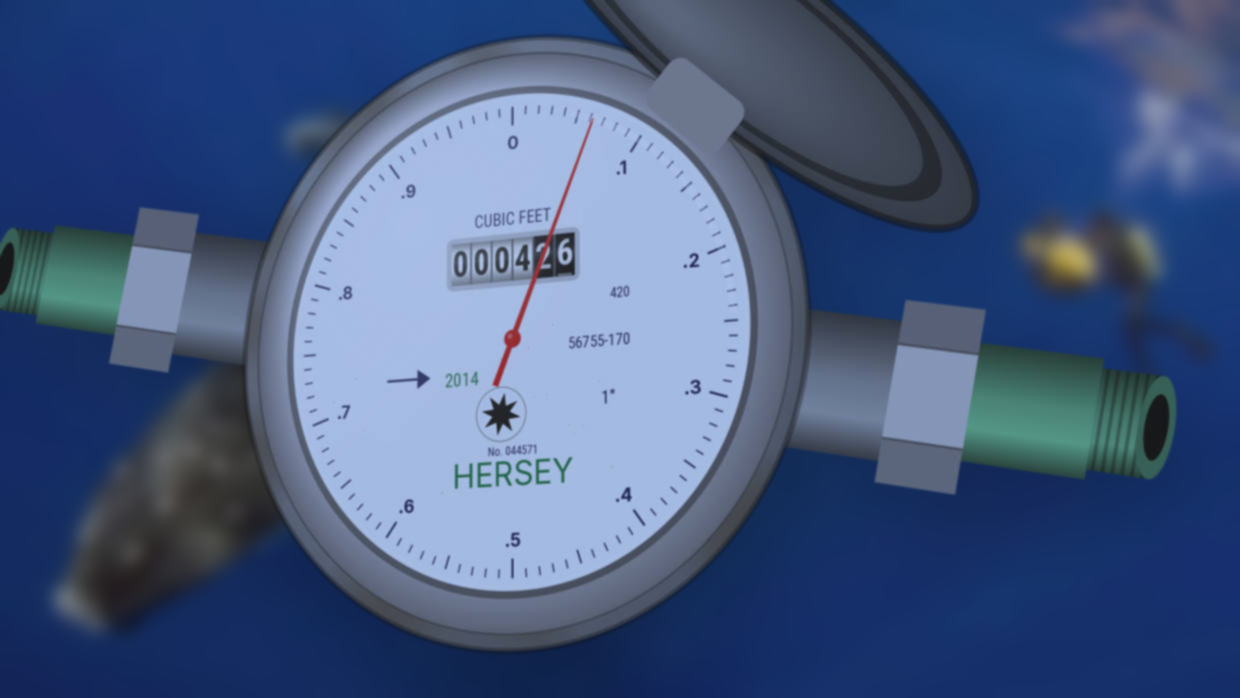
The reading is 426.06 ft³
